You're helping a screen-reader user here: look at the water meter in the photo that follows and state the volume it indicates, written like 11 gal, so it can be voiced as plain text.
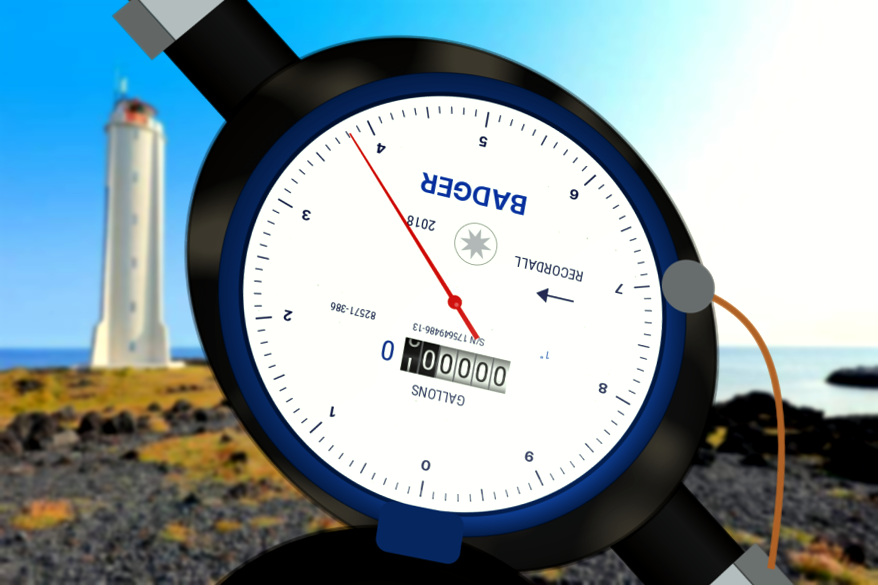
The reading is 13.8 gal
